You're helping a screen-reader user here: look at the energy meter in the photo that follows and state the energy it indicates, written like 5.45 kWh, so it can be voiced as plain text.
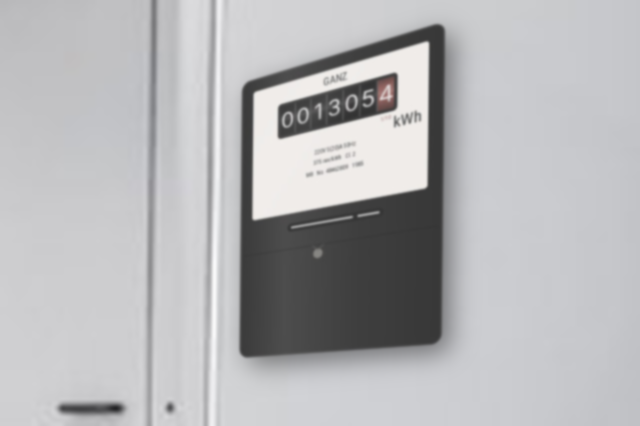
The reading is 1305.4 kWh
